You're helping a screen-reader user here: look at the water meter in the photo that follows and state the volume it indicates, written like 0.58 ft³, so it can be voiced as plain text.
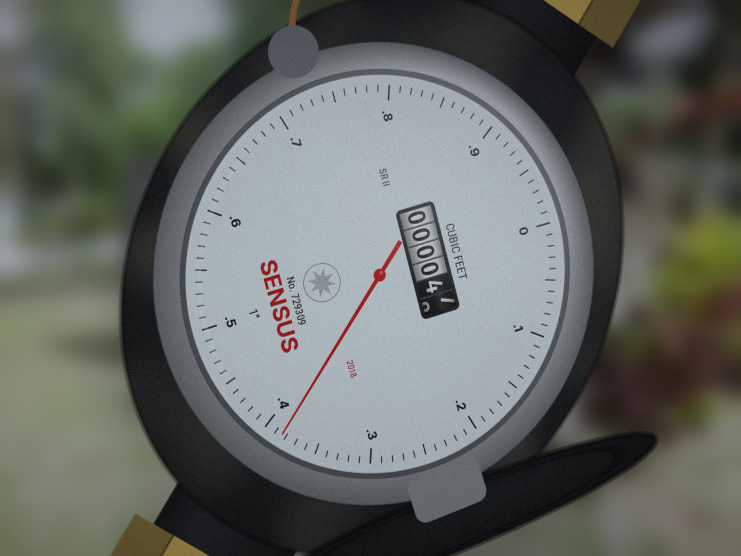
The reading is 47.38 ft³
